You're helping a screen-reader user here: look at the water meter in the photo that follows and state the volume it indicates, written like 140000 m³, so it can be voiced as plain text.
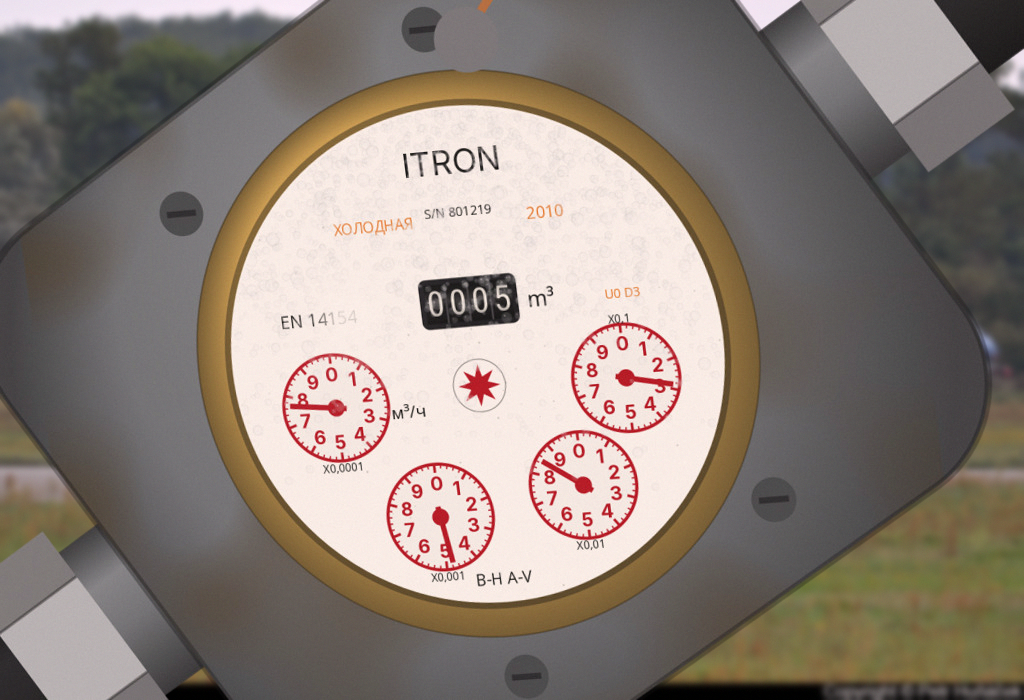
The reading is 5.2847 m³
